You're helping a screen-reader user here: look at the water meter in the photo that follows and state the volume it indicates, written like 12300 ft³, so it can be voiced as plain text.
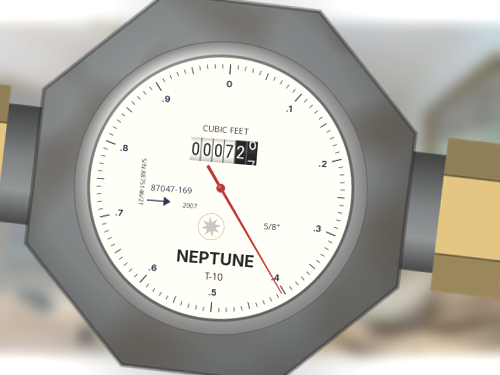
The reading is 726.40 ft³
